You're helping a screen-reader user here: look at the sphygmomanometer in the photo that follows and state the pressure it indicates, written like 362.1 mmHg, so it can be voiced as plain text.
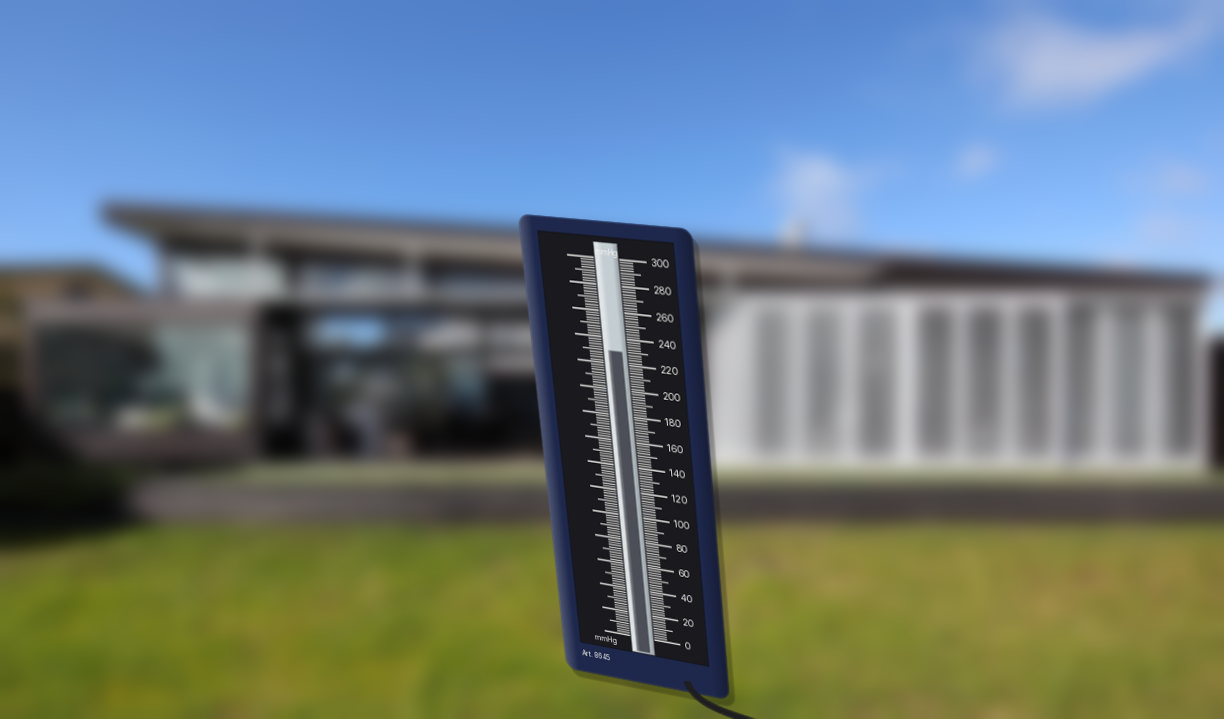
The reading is 230 mmHg
